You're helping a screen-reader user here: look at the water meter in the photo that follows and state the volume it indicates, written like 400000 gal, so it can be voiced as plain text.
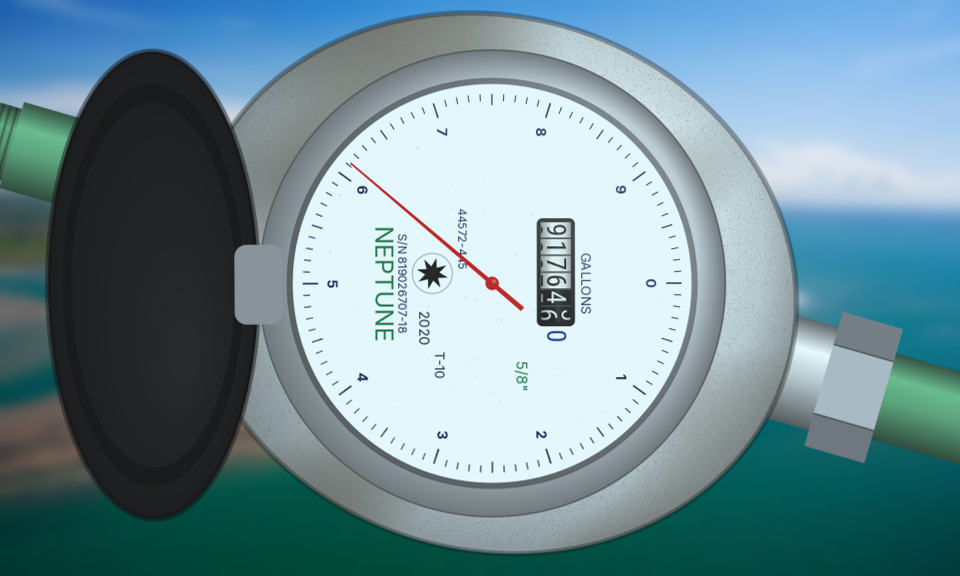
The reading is 9176456.1 gal
